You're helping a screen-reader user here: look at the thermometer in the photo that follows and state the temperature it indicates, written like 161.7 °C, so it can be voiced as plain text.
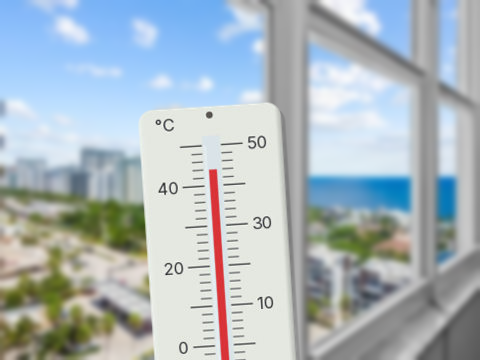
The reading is 44 °C
